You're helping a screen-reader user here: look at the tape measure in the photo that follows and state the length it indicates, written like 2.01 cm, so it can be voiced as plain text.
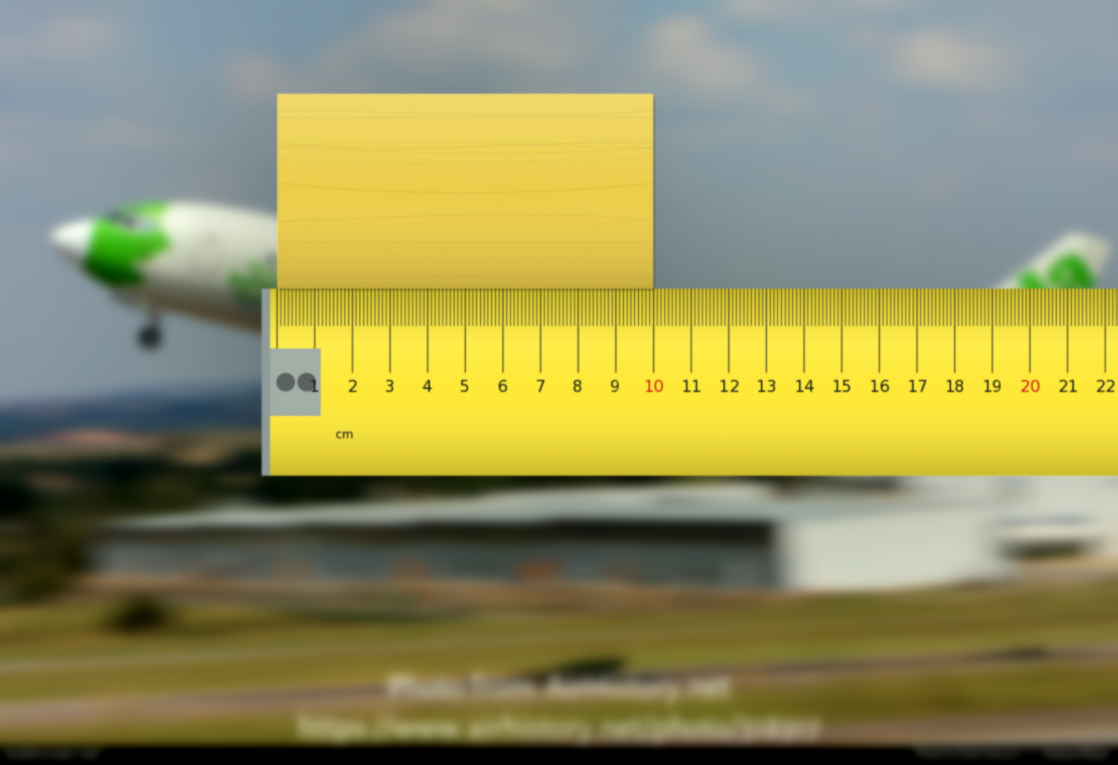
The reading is 10 cm
